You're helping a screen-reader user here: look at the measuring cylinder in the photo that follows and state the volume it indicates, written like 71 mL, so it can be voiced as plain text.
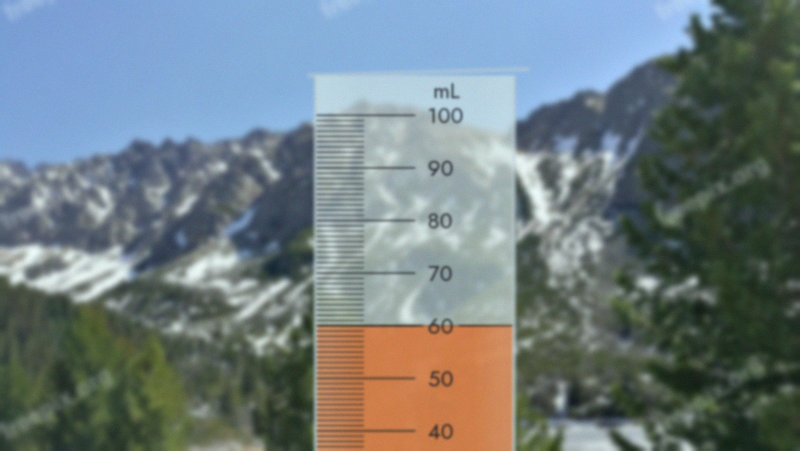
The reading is 60 mL
